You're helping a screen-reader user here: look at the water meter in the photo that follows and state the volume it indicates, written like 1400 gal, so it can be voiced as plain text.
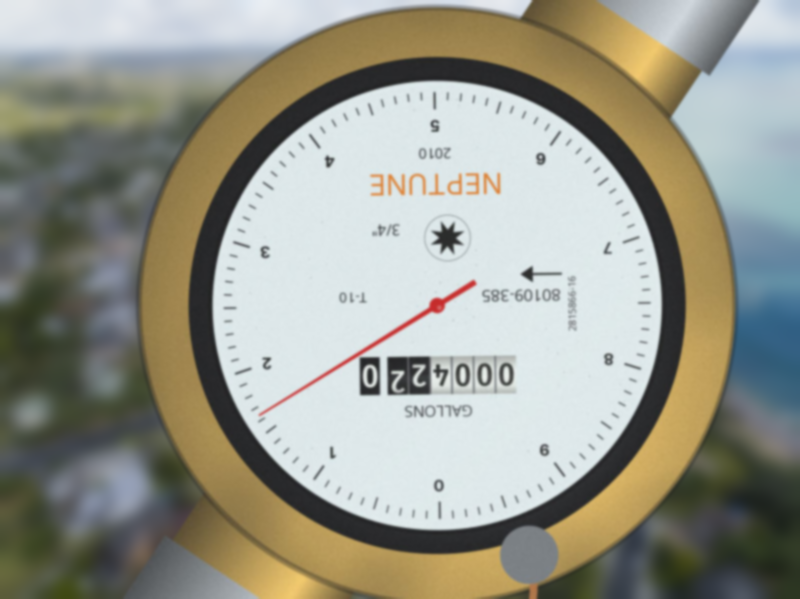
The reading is 4221.6 gal
